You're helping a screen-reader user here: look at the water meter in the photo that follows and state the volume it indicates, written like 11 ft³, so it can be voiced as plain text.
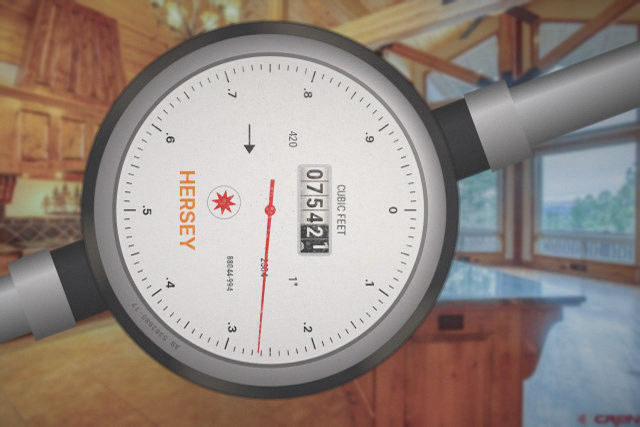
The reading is 75421.26 ft³
